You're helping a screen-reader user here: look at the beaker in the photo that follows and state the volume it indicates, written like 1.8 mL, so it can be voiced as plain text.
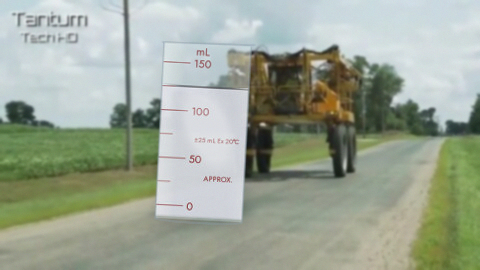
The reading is 125 mL
